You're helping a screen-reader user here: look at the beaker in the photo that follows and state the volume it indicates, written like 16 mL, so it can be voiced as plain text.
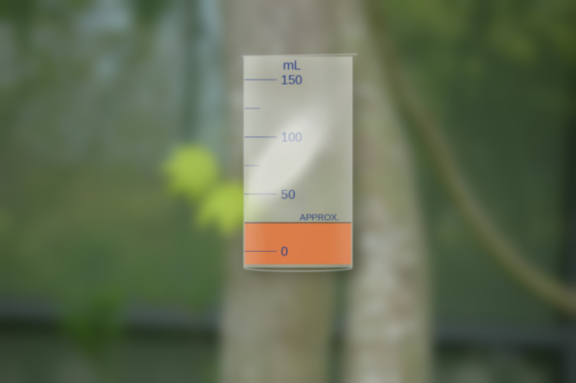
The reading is 25 mL
